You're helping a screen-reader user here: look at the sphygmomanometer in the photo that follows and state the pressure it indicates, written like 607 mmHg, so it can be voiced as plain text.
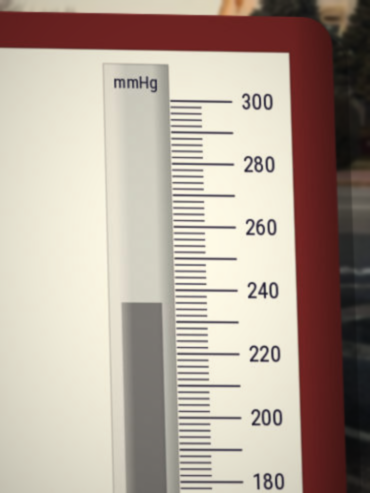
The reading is 236 mmHg
